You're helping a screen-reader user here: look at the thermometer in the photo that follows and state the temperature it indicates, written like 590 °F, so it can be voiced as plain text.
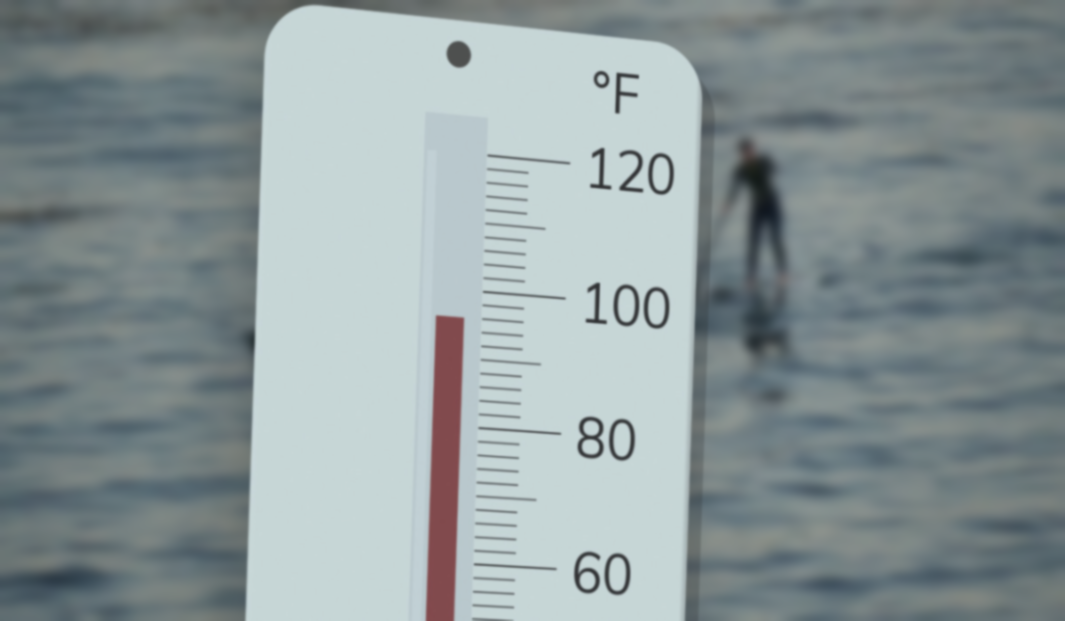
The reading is 96 °F
